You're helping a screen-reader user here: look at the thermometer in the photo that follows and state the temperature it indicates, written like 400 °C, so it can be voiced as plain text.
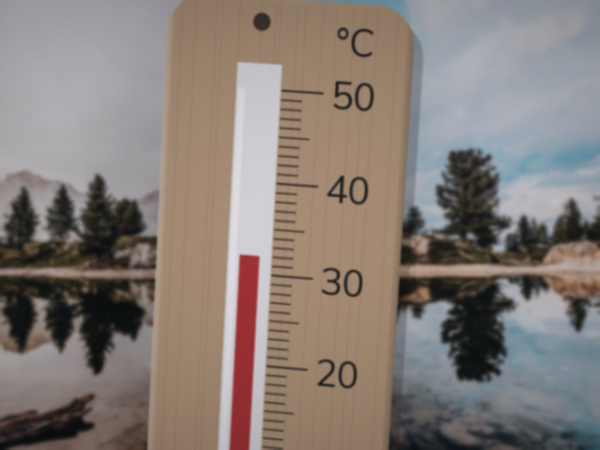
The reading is 32 °C
